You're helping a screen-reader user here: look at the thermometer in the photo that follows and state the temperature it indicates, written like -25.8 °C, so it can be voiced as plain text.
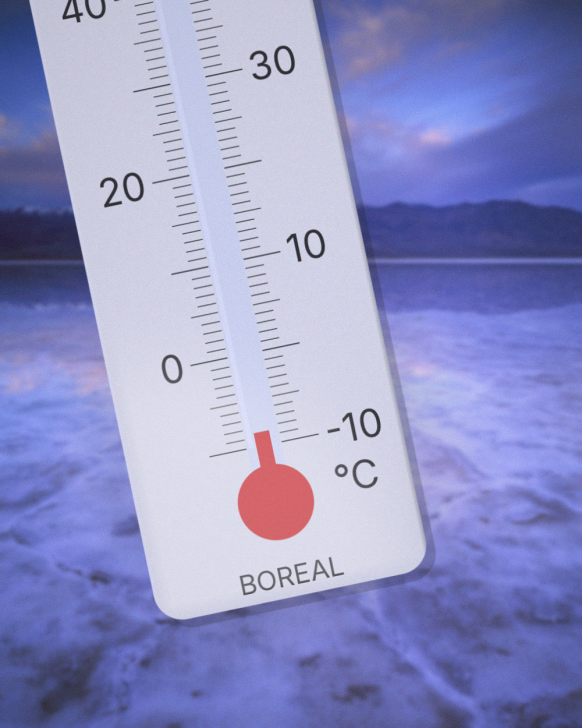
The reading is -8.5 °C
